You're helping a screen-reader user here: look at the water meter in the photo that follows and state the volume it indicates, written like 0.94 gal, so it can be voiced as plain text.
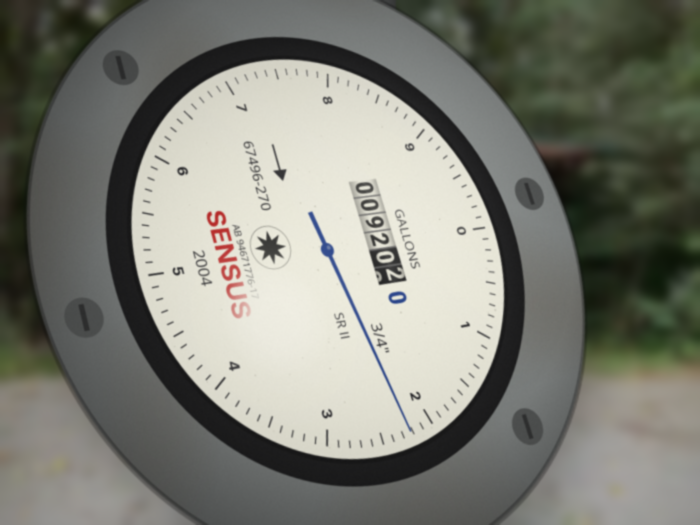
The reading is 92022.2 gal
